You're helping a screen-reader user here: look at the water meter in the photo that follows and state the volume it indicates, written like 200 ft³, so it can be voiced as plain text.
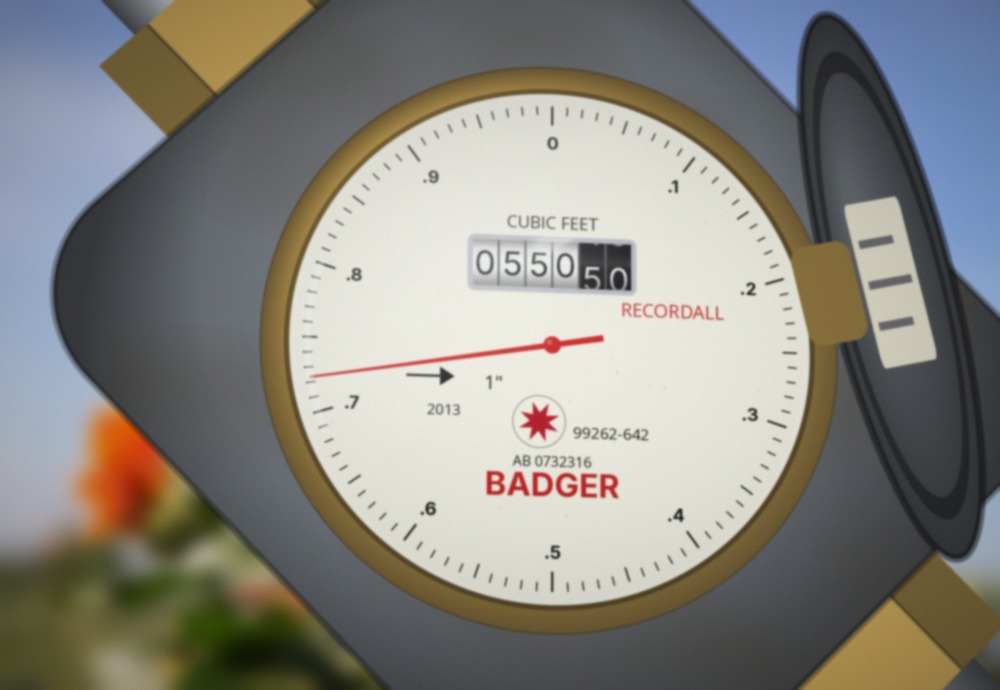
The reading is 55049.72 ft³
